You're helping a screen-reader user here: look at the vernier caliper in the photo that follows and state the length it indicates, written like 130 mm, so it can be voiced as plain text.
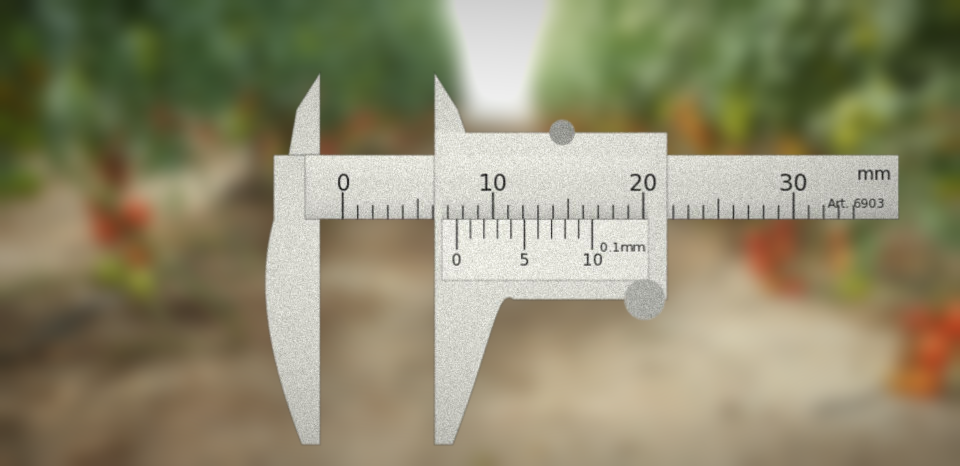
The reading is 7.6 mm
